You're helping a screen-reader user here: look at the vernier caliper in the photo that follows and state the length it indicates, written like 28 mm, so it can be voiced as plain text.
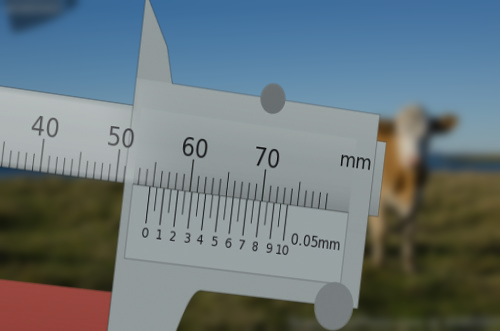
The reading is 54.6 mm
